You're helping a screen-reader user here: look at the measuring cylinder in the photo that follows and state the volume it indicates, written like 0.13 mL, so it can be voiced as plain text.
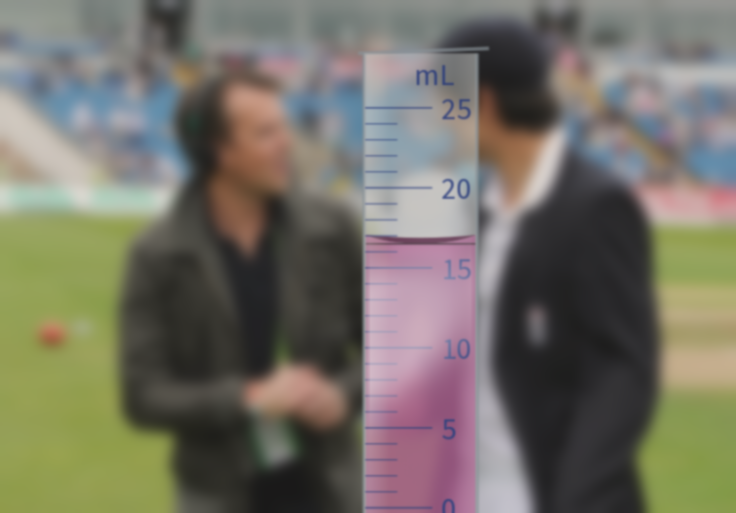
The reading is 16.5 mL
